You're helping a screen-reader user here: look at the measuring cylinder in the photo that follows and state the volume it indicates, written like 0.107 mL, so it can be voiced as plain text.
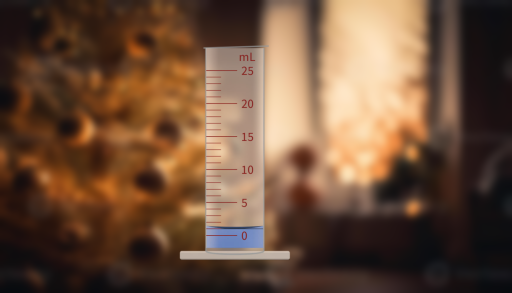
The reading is 1 mL
